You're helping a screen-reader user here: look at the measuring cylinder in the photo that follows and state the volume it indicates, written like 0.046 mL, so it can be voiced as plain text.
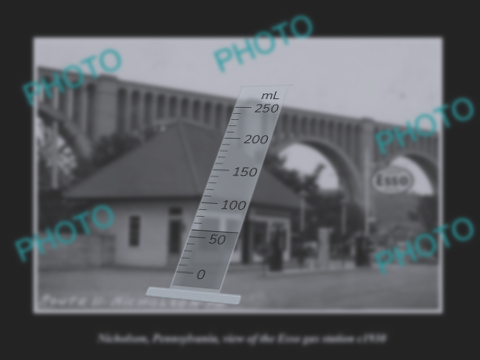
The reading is 60 mL
